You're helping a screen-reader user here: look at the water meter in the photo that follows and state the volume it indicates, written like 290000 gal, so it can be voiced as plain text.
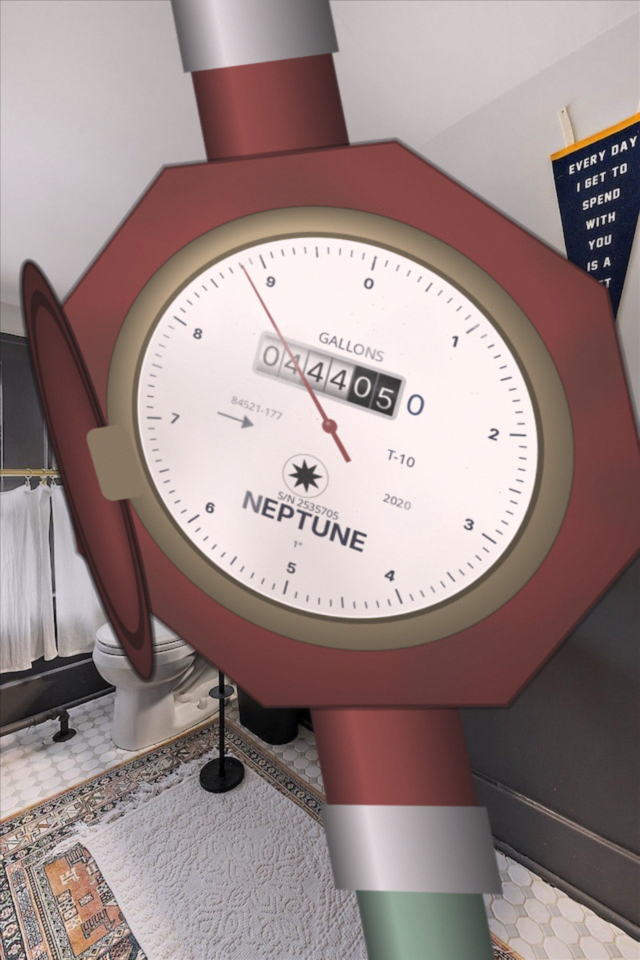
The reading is 444048.8 gal
